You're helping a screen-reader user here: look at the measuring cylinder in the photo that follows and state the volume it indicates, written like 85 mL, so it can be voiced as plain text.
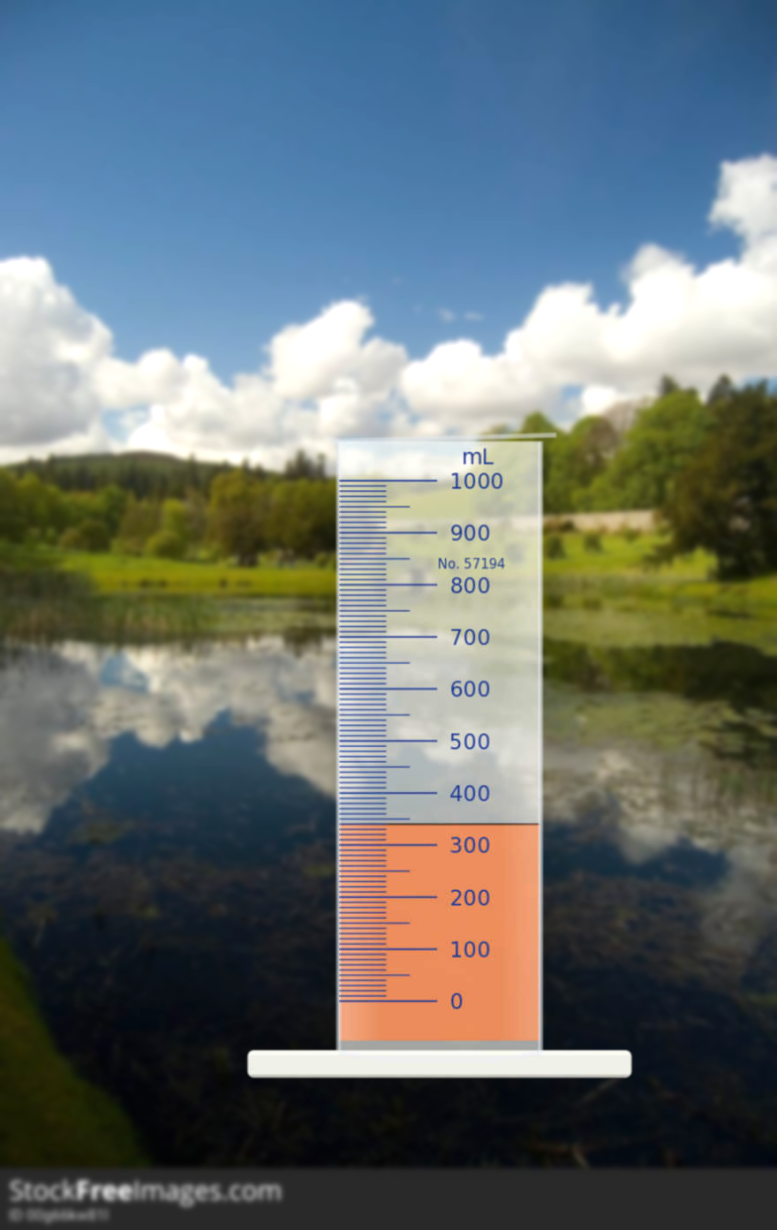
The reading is 340 mL
